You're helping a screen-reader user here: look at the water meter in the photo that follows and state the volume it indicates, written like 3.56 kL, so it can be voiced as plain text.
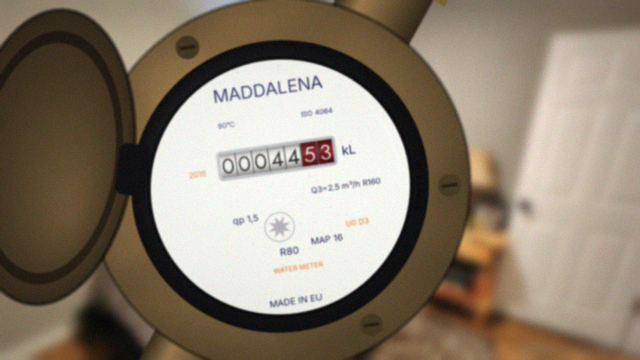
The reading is 44.53 kL
